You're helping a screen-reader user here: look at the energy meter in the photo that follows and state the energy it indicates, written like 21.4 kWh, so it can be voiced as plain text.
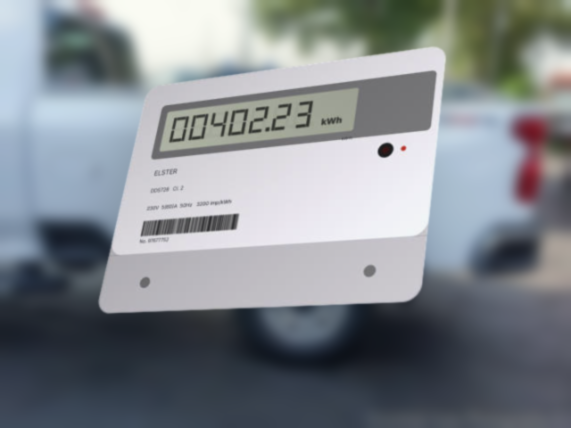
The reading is 402.23 kWh
